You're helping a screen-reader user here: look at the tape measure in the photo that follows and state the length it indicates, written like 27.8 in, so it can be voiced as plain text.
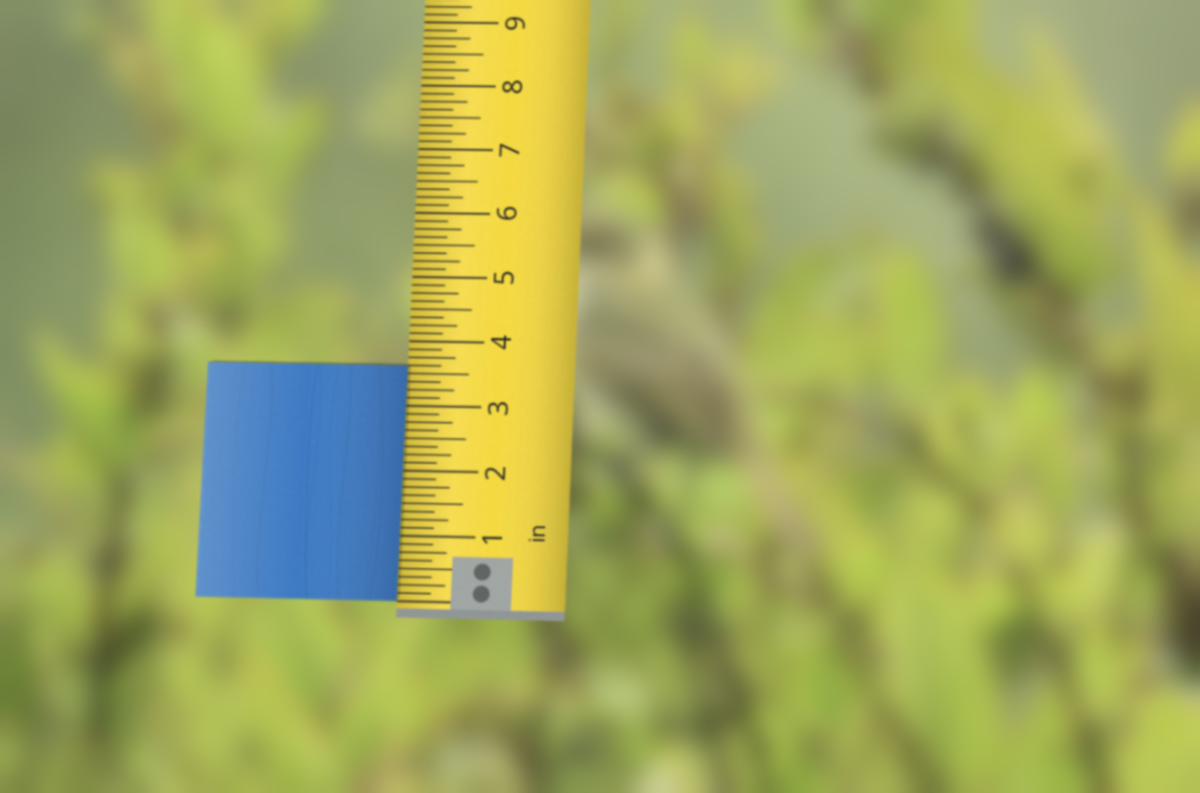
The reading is 3.625 in
